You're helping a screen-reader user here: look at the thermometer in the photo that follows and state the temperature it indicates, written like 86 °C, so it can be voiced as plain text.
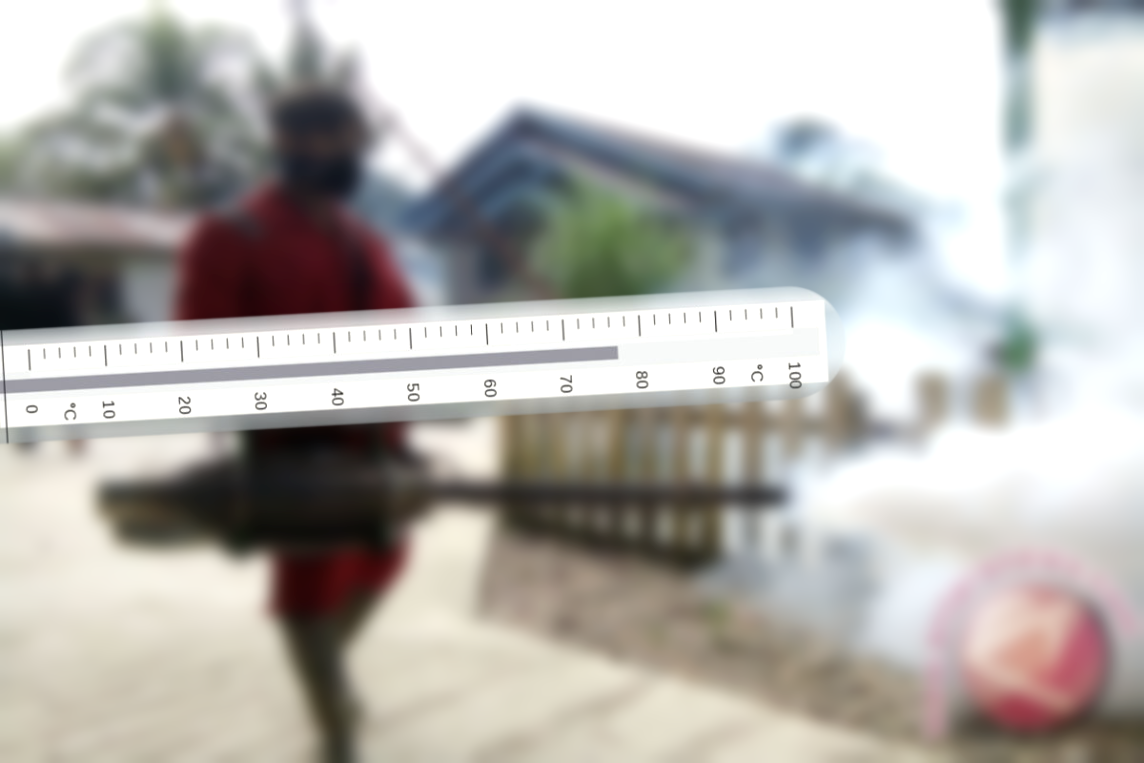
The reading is 77 °C
